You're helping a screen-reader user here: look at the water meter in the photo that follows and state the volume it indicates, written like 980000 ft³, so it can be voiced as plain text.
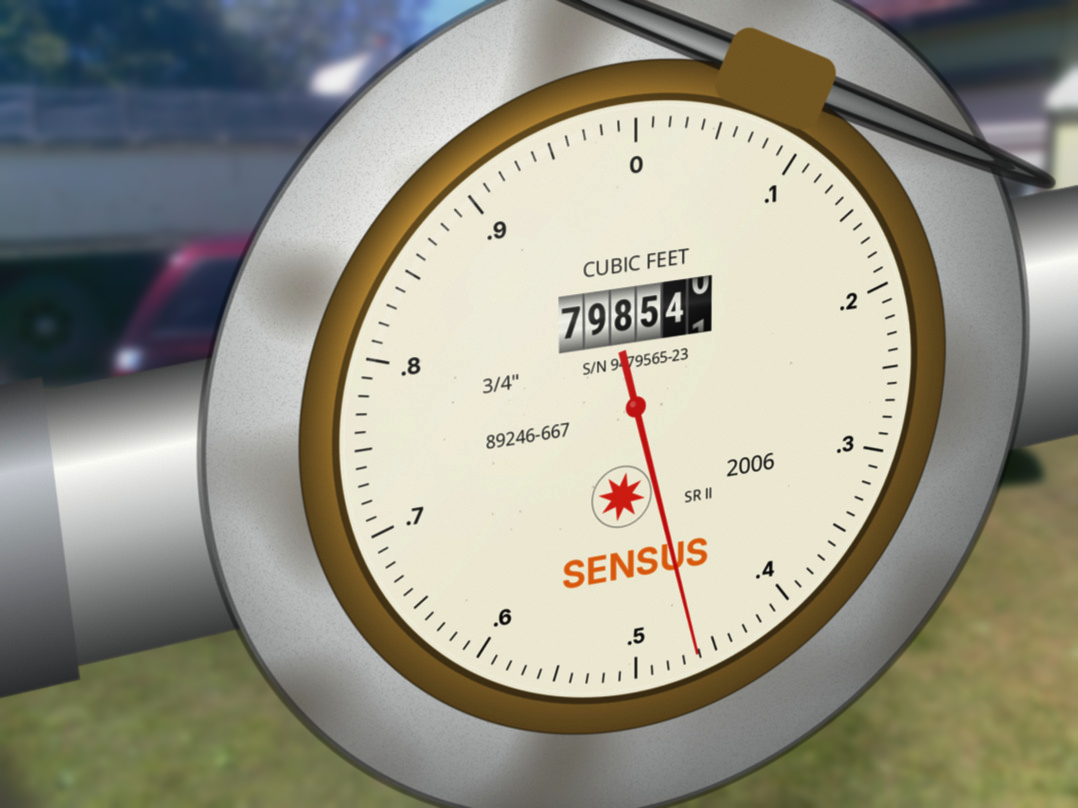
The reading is 798540.46 ft³
